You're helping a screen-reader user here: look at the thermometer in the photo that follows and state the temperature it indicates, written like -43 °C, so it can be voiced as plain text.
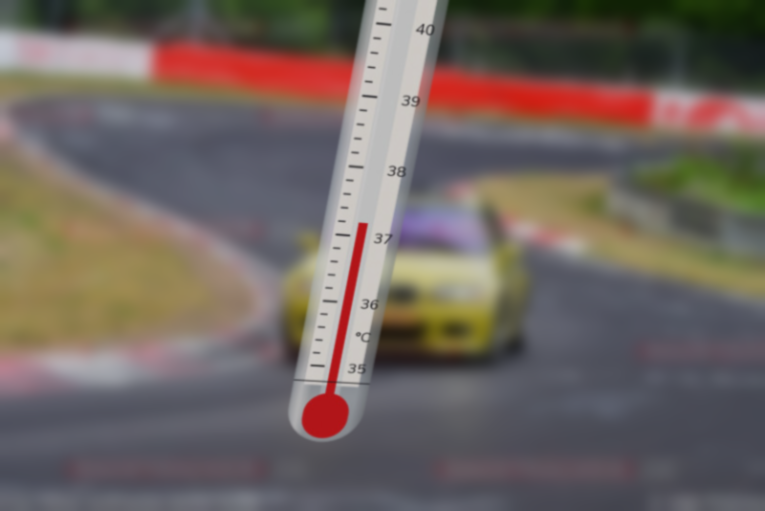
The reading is 37.2 °C
